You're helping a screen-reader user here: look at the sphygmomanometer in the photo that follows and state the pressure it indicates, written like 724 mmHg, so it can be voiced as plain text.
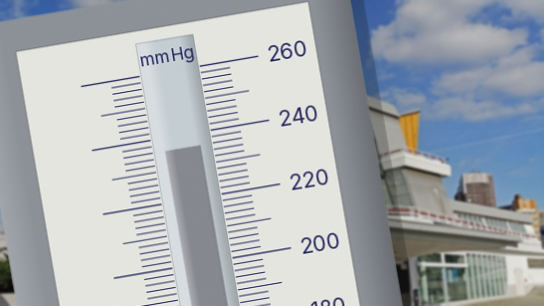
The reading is 236 mmHg
